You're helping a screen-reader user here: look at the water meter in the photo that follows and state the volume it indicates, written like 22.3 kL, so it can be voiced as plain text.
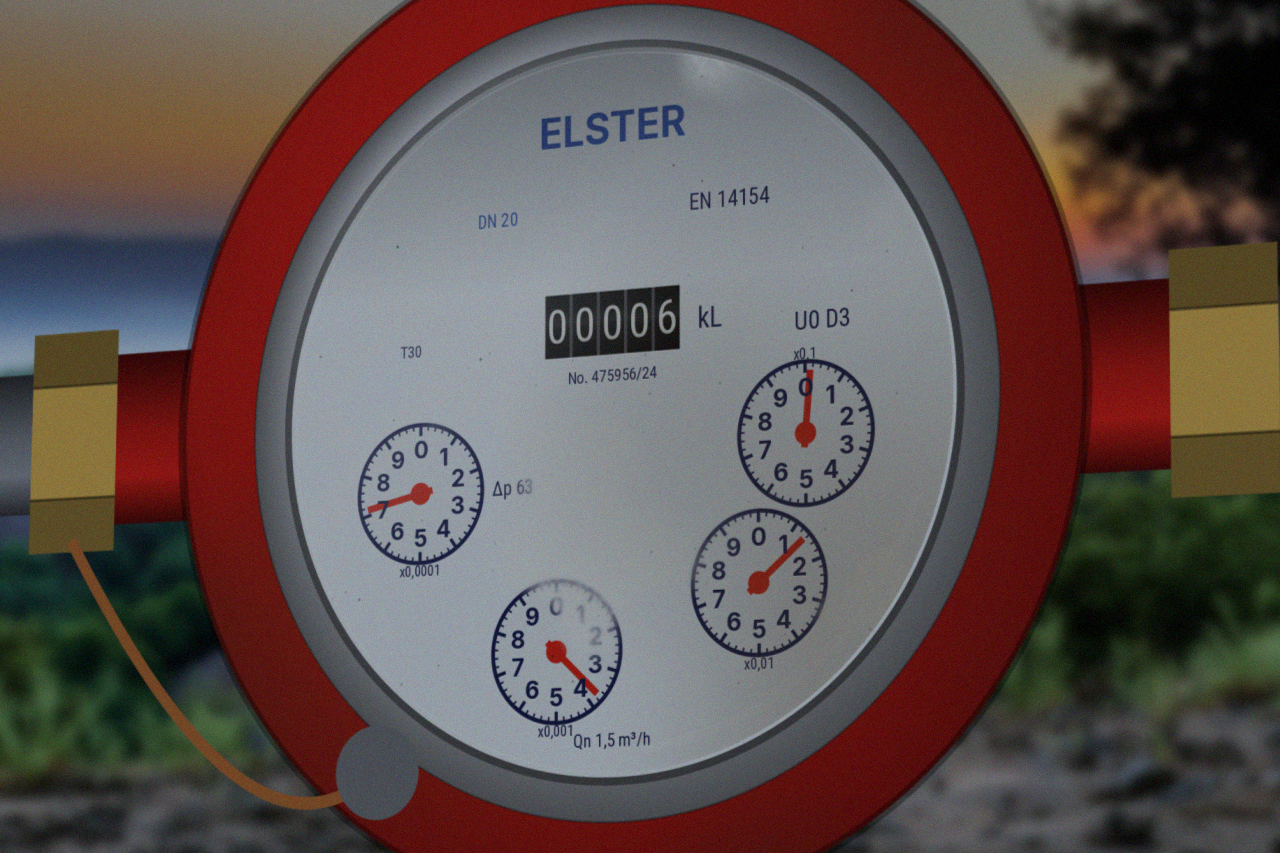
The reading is 6.0137 kL
